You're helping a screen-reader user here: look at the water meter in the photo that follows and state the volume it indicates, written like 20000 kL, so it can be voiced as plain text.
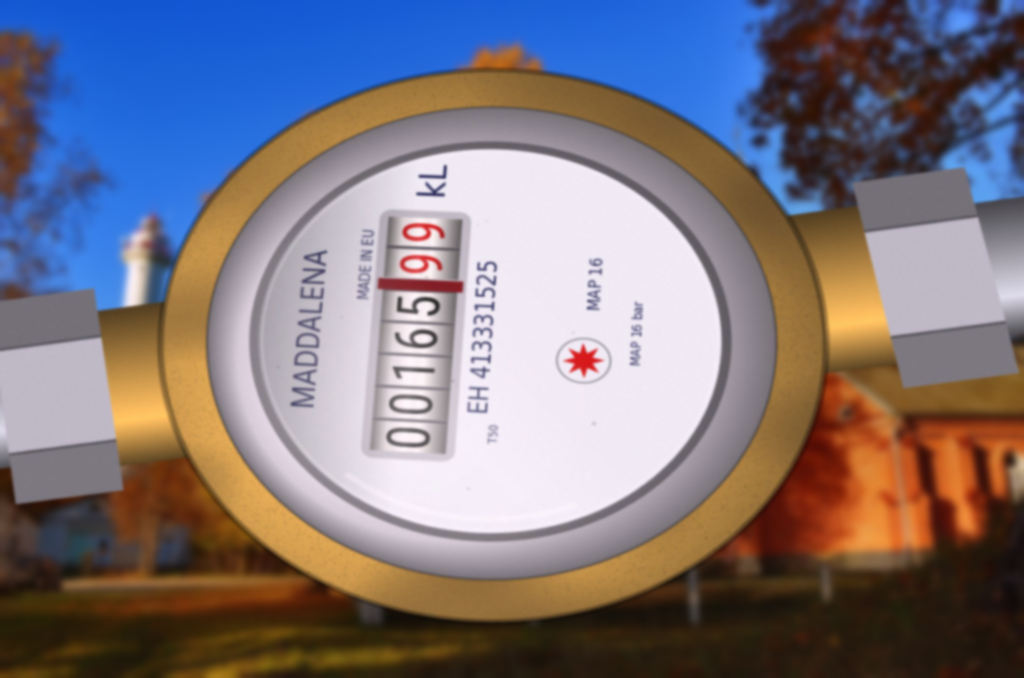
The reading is 165.99 kL
